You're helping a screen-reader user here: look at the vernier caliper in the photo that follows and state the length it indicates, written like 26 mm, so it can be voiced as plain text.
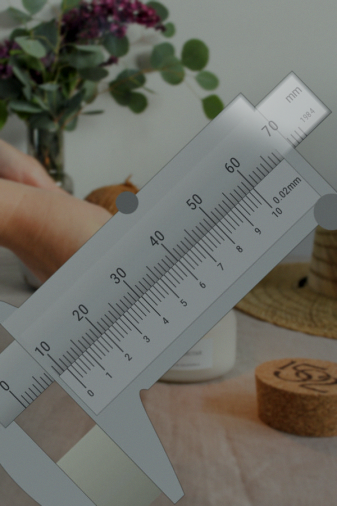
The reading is 10.8 mm
